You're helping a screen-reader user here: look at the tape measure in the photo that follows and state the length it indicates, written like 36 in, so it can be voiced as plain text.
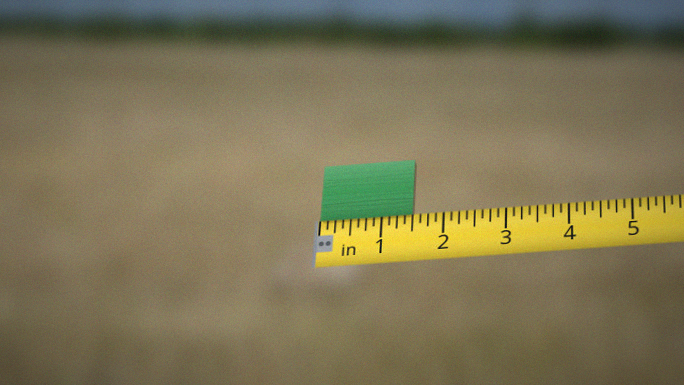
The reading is 1.5 in
